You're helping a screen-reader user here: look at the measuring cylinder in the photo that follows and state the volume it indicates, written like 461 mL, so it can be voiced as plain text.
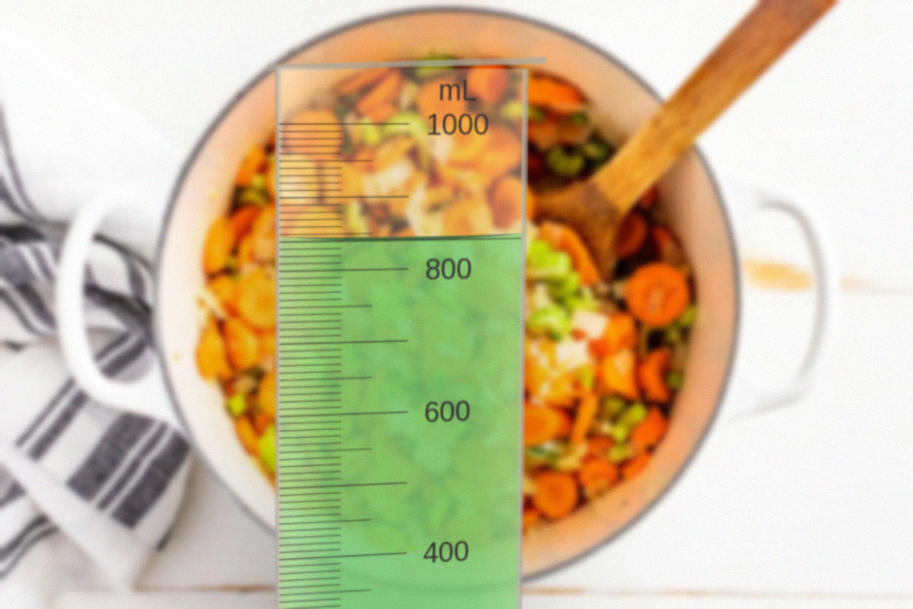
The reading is 840 mL
